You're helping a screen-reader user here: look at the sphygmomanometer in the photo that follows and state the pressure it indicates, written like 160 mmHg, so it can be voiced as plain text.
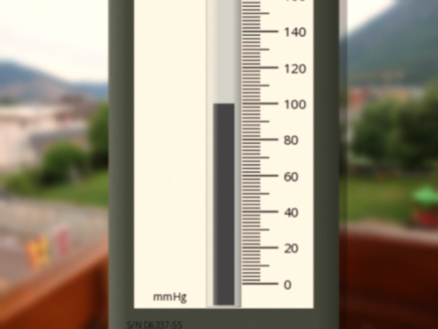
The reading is 100 mmHg
